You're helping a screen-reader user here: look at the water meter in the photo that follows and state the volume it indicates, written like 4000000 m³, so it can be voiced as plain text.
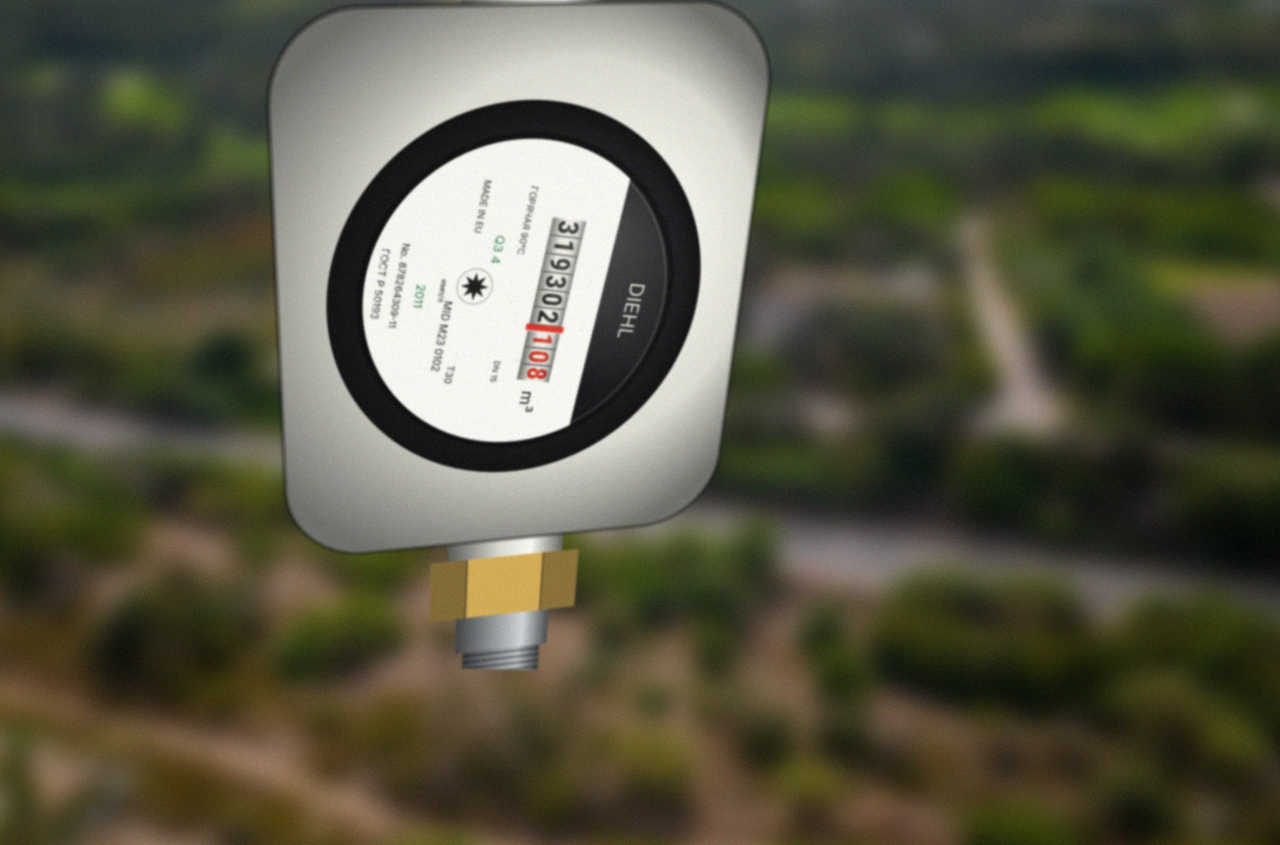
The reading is 319302.108 m³
